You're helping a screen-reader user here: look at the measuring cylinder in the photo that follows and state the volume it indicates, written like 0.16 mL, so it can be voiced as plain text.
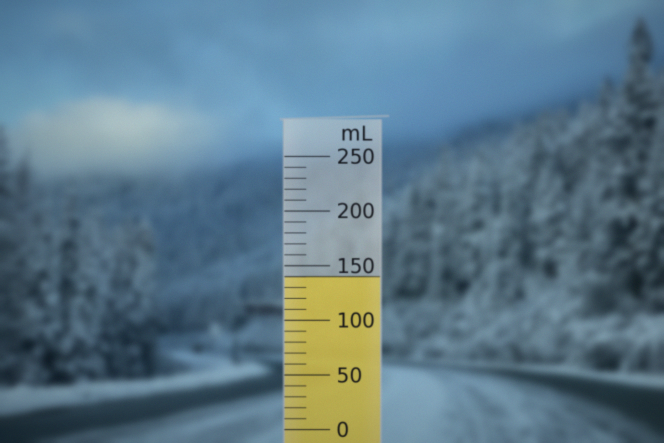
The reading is 140 mL
